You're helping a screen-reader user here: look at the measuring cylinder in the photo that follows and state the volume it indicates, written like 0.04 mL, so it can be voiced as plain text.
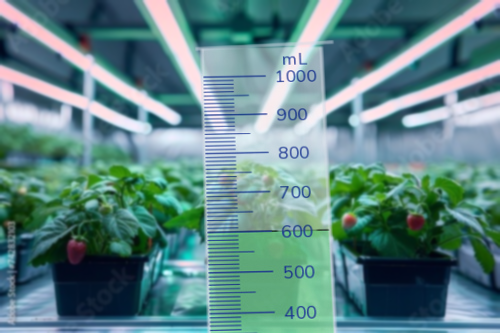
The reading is 600 mL
